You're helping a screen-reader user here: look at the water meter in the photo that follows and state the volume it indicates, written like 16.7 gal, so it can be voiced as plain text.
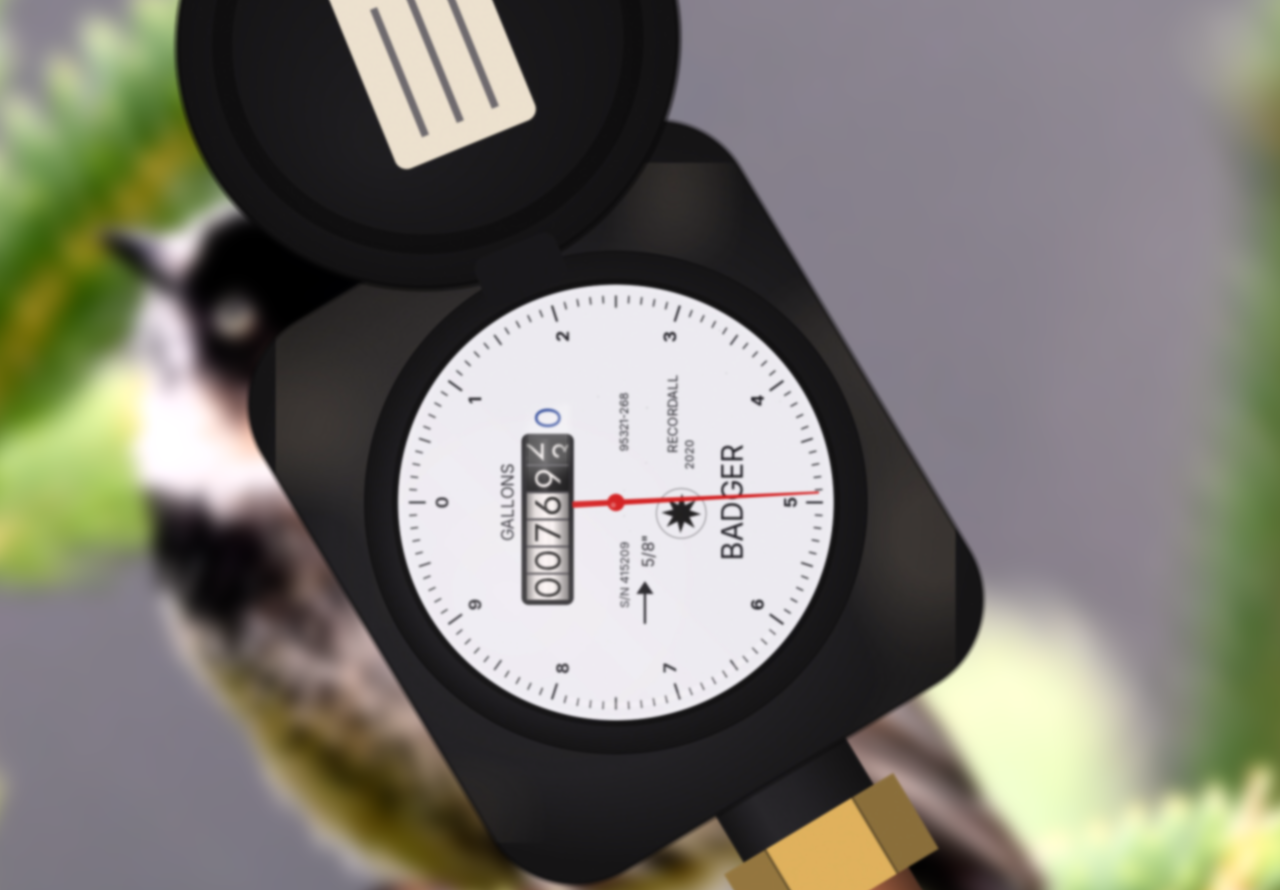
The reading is 76924.9 gal
